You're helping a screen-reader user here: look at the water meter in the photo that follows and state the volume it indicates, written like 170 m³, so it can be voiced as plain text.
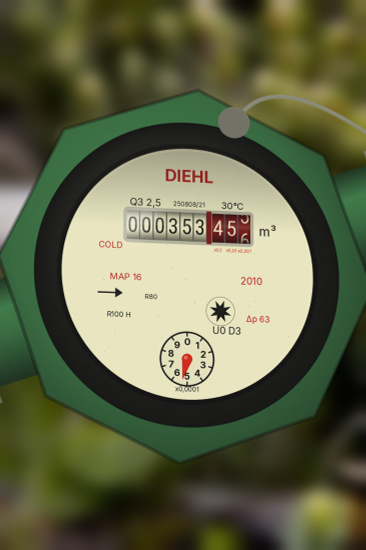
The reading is 353.4555 m³
